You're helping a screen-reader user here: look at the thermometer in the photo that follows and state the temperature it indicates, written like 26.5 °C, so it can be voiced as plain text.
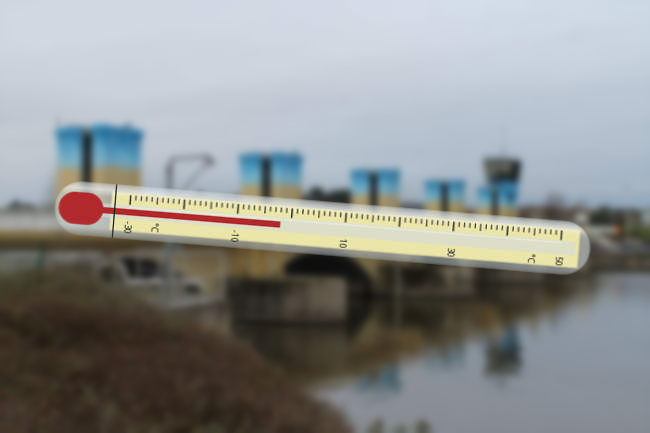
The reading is -2 °C
